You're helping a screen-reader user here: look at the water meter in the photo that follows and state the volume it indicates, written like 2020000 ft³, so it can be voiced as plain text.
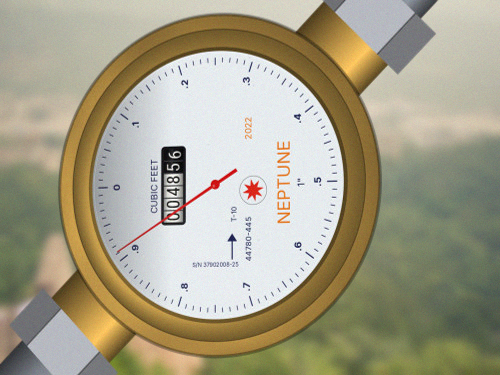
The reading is 4855.91 ft³
